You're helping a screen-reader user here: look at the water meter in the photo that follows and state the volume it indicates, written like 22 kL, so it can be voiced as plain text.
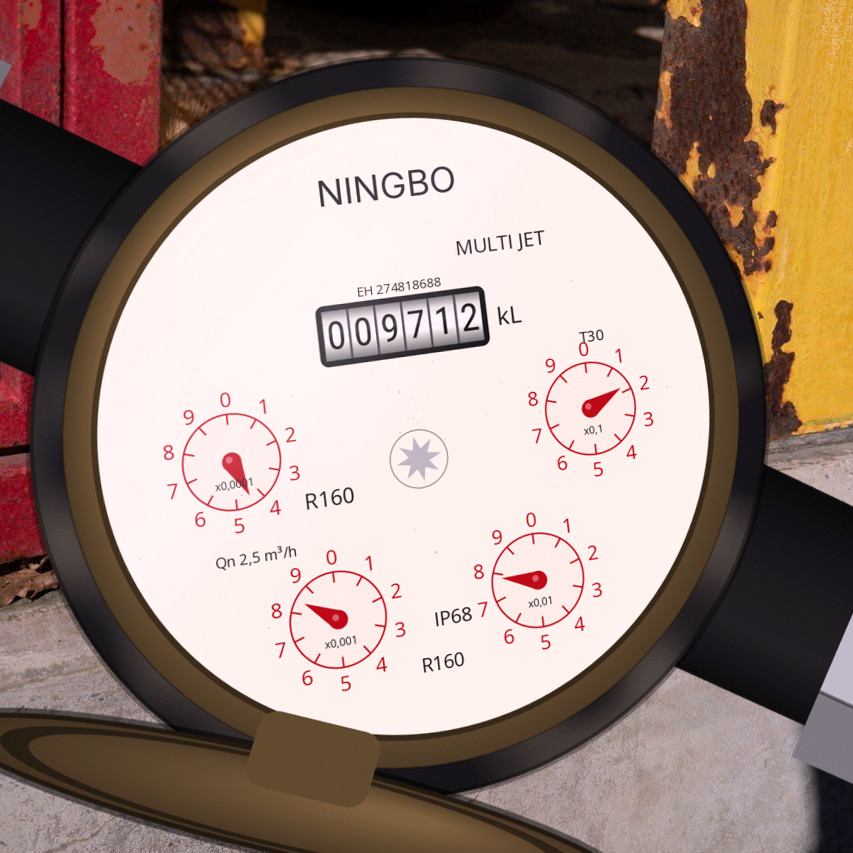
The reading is 9712.1784 kL
